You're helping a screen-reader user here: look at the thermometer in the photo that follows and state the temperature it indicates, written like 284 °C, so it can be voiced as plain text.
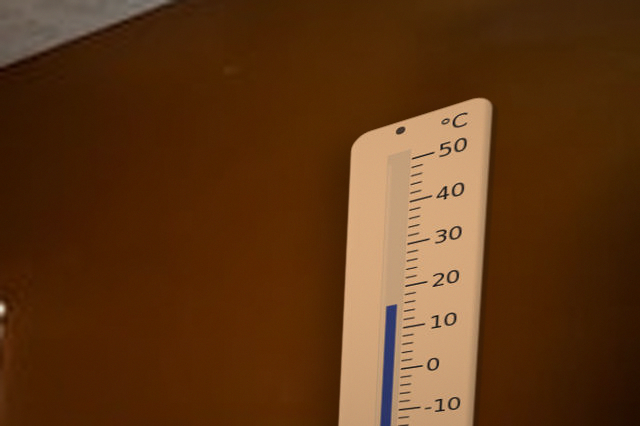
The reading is 16 °C
